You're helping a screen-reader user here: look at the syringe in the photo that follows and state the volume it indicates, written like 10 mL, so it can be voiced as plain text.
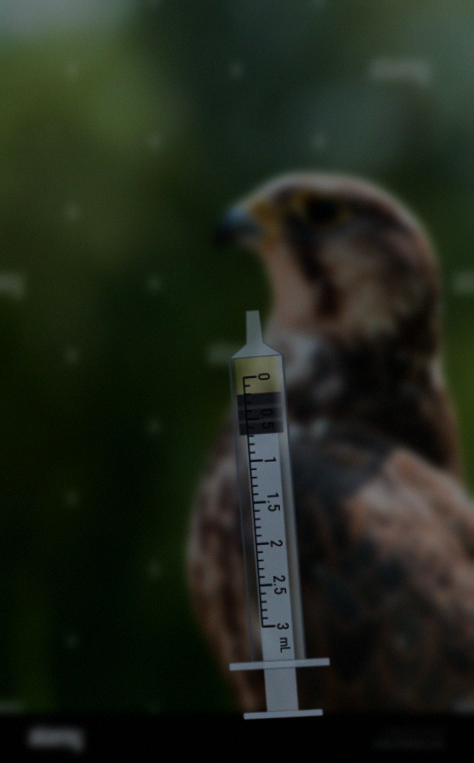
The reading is 0.2 mL
